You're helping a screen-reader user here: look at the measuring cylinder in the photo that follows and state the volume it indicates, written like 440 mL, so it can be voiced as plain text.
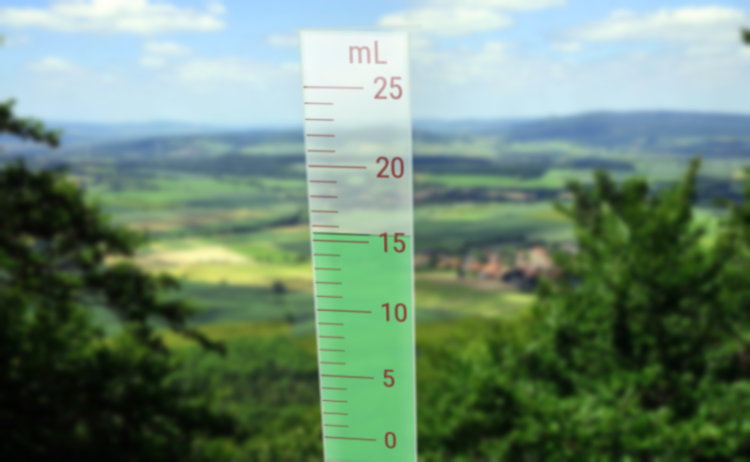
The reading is 15.5 mL
